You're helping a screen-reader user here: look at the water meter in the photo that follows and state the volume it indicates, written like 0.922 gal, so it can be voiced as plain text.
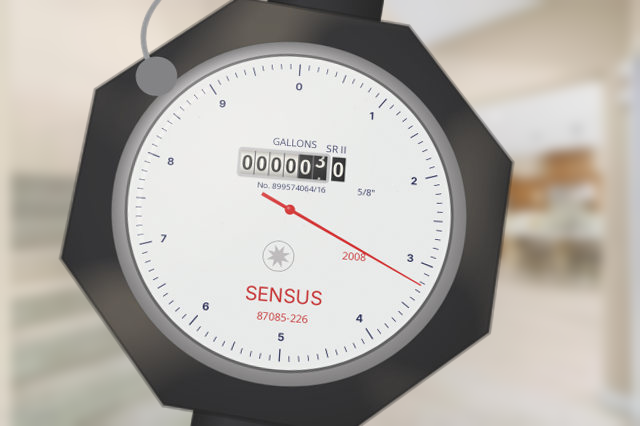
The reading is 33.2 gal
